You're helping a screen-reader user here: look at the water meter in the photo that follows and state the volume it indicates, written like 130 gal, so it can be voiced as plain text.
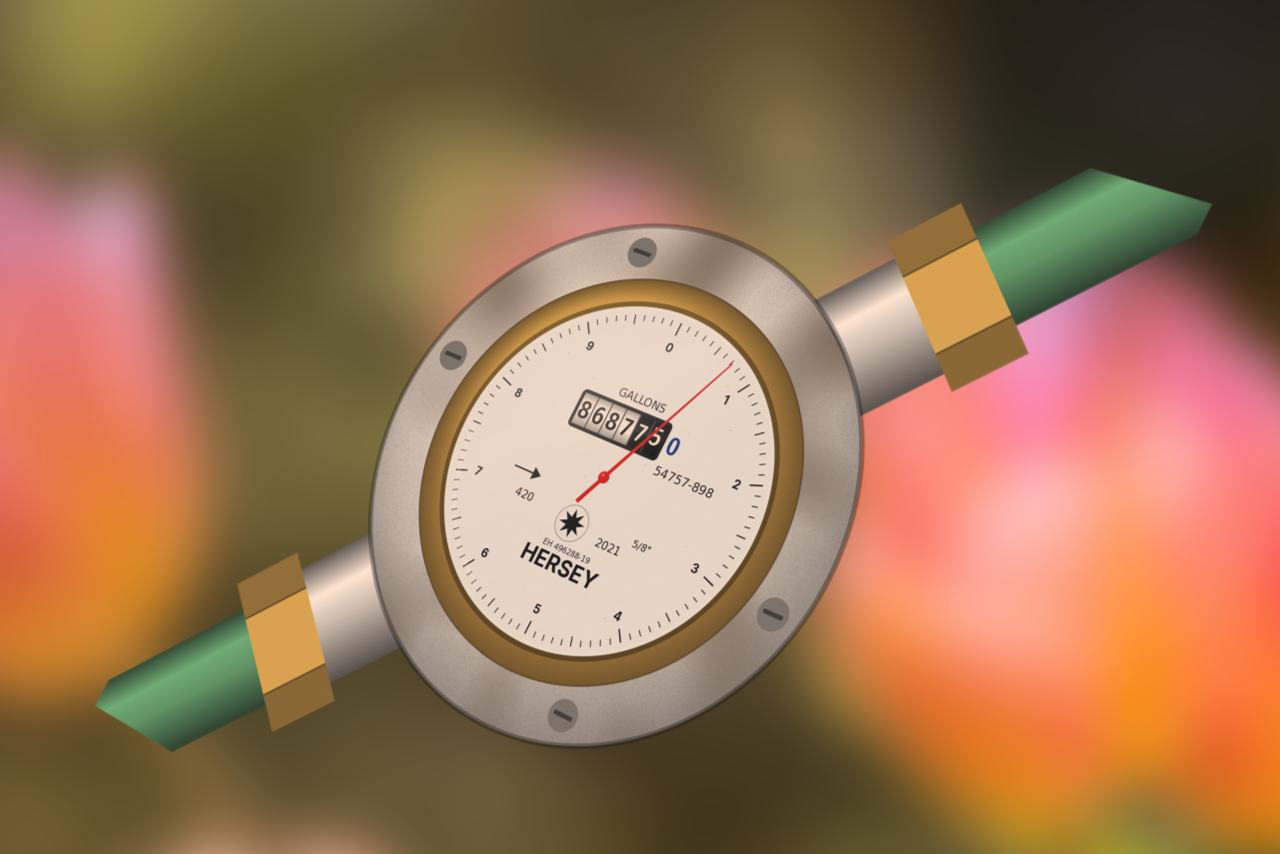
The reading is 8687750.7 gal
